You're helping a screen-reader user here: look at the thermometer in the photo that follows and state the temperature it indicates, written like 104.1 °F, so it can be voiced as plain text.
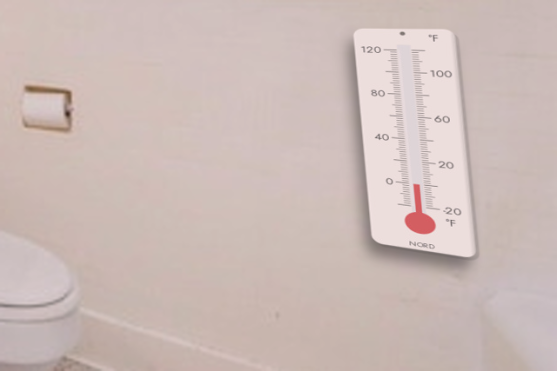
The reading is 0 °F
